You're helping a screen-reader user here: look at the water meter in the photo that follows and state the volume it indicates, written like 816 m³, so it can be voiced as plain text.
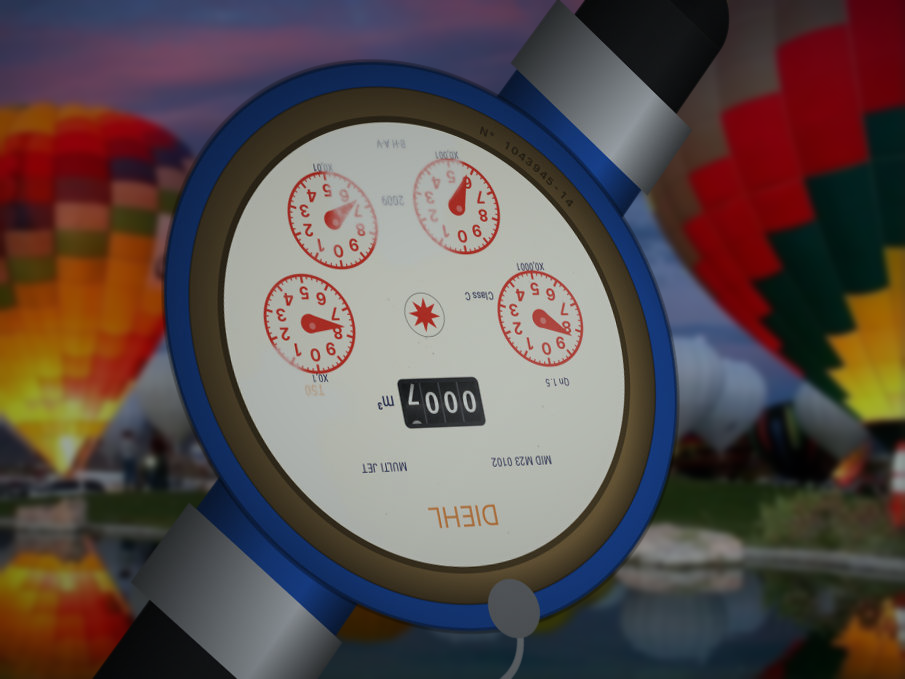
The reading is 6.7658 m³
